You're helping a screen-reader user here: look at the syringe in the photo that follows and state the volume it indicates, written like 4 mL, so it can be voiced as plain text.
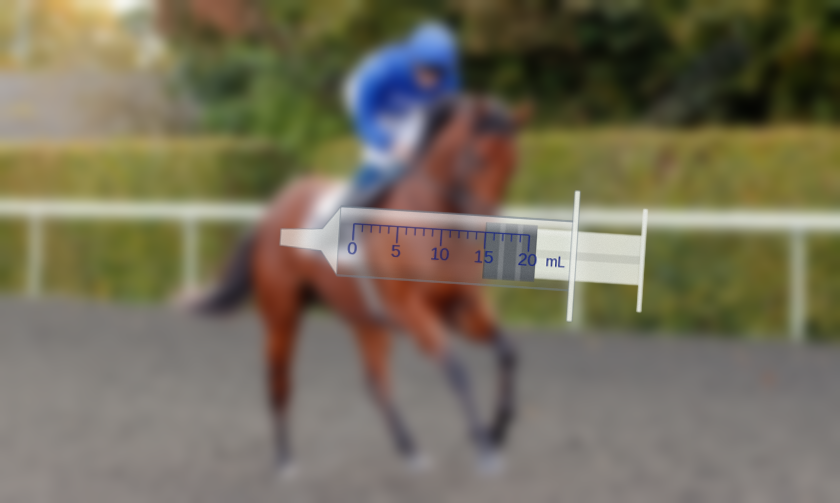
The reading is 15 mL
